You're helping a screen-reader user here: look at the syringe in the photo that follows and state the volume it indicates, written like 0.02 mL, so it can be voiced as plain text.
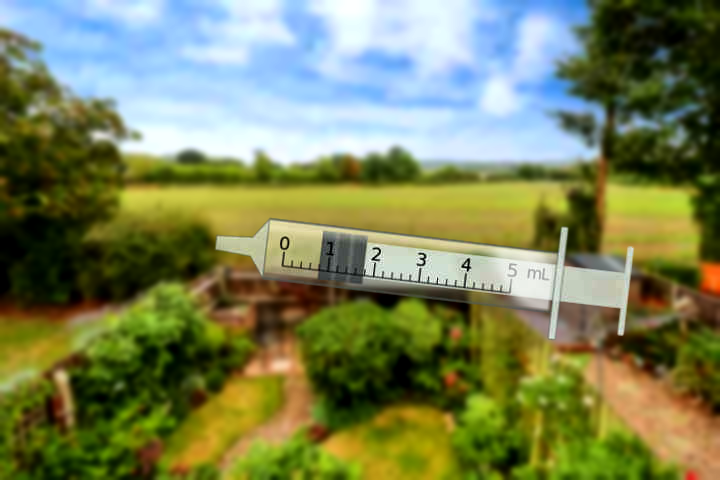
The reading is 0.8 mL
